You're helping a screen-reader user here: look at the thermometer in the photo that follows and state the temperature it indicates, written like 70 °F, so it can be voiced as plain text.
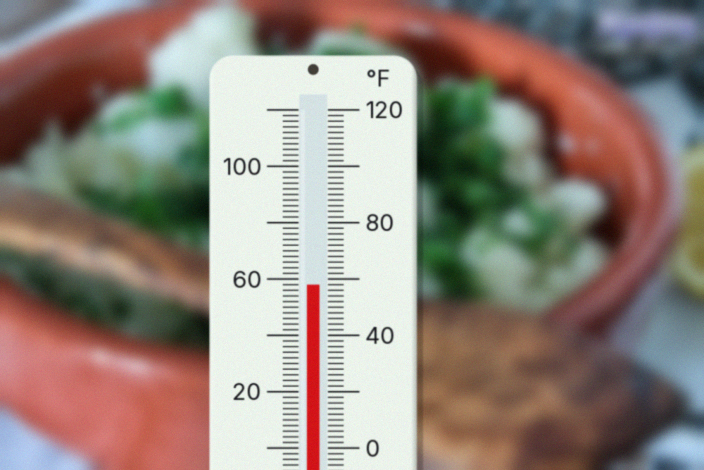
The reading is 58 °F
